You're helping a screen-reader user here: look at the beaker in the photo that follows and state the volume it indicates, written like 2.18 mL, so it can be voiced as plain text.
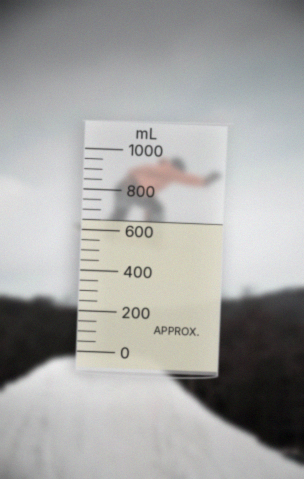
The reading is 650 mL
